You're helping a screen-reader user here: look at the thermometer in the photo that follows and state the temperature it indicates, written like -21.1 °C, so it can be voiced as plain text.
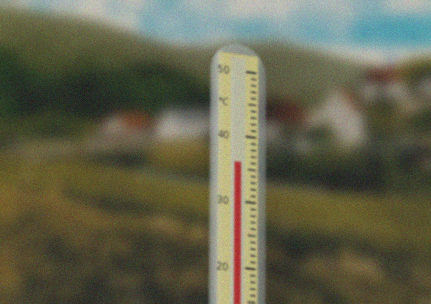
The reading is 36 °C
